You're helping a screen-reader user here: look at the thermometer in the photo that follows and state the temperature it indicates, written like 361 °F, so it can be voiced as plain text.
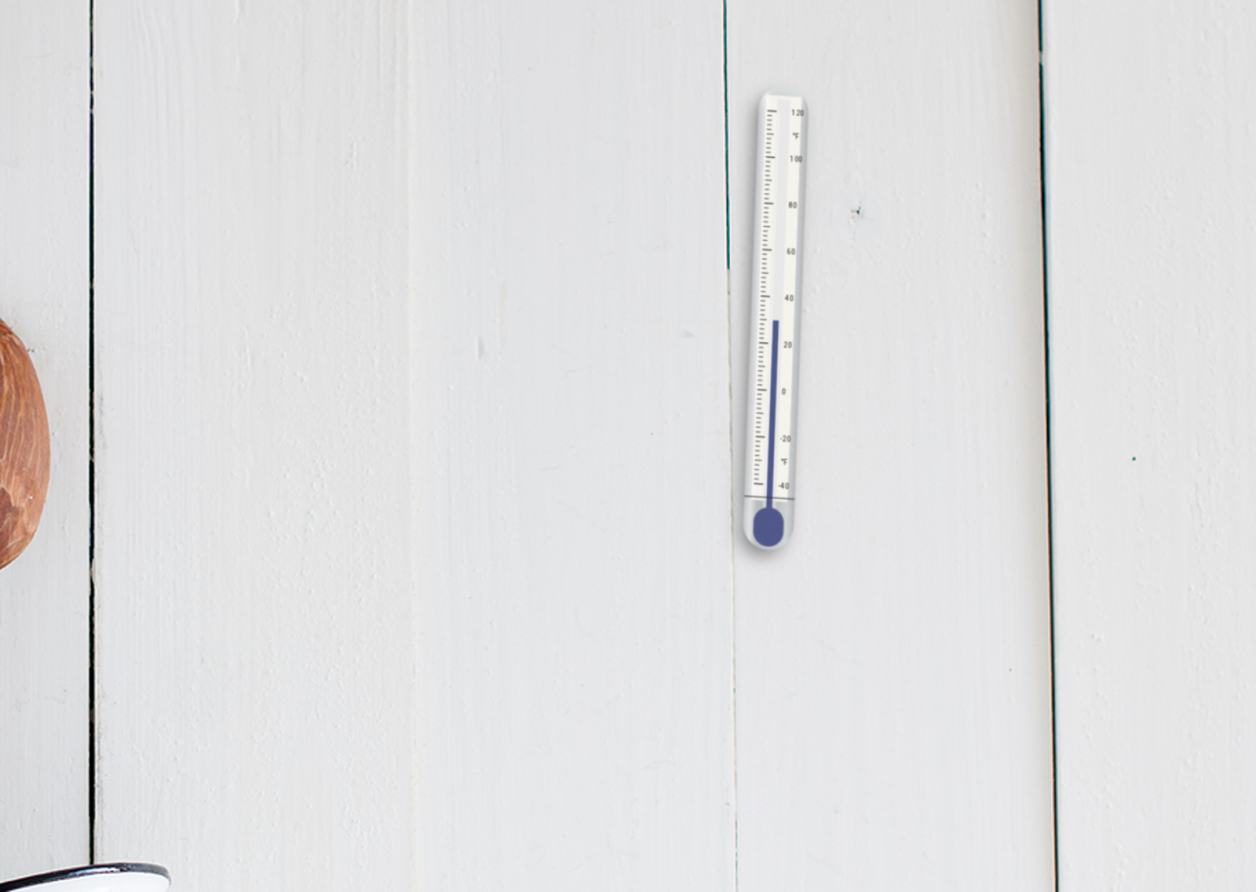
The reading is 30 °F
